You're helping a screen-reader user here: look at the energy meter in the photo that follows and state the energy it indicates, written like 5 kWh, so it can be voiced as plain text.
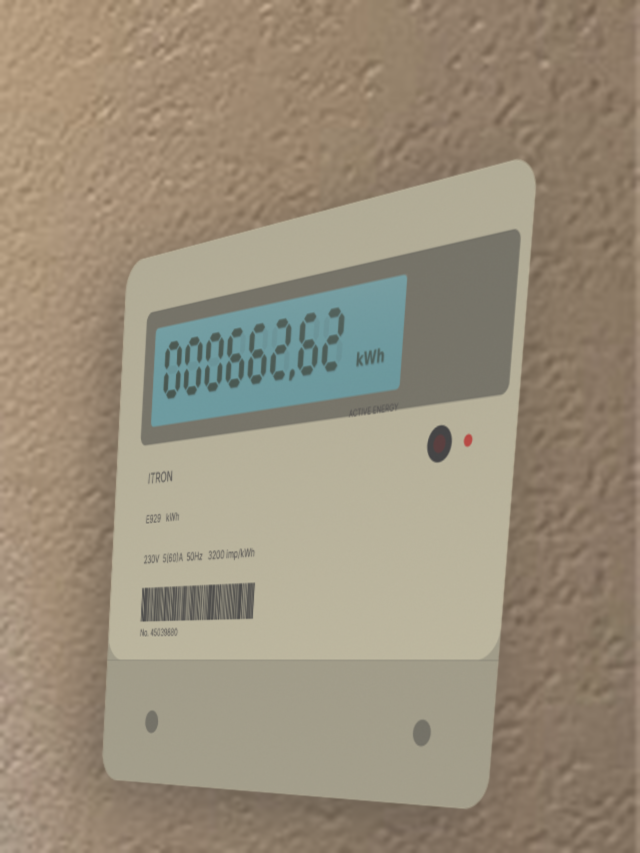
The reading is 662.62 kWh
